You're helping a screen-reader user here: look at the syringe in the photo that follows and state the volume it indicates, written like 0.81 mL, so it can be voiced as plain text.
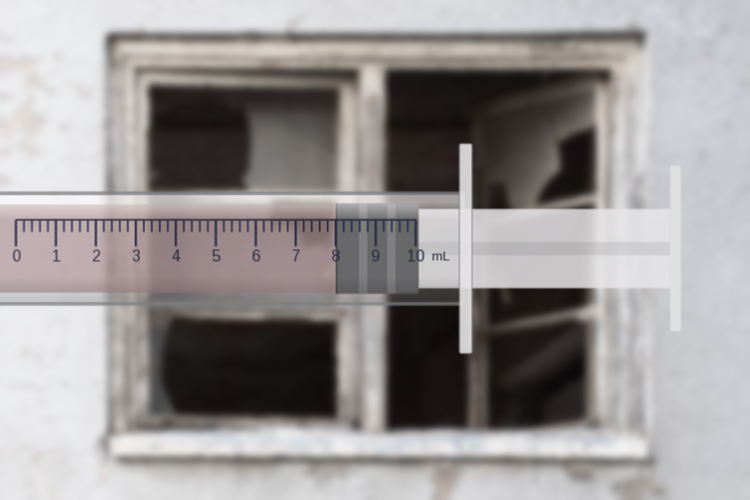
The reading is 8 mL
